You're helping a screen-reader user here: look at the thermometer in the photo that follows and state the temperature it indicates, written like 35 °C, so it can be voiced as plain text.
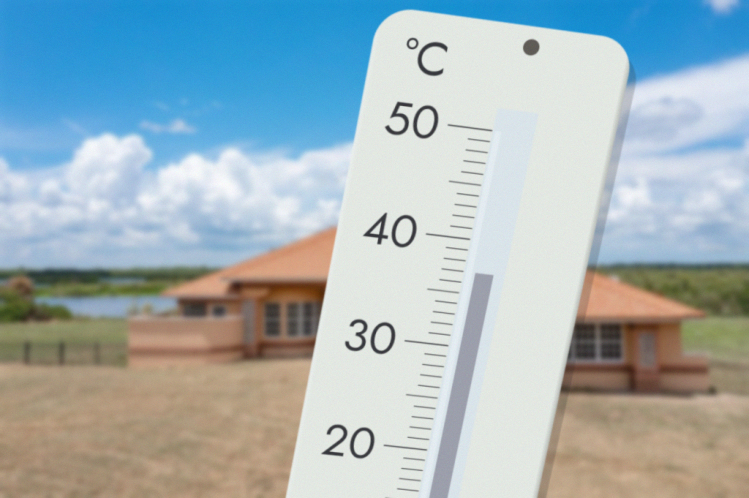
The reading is 37 °C
